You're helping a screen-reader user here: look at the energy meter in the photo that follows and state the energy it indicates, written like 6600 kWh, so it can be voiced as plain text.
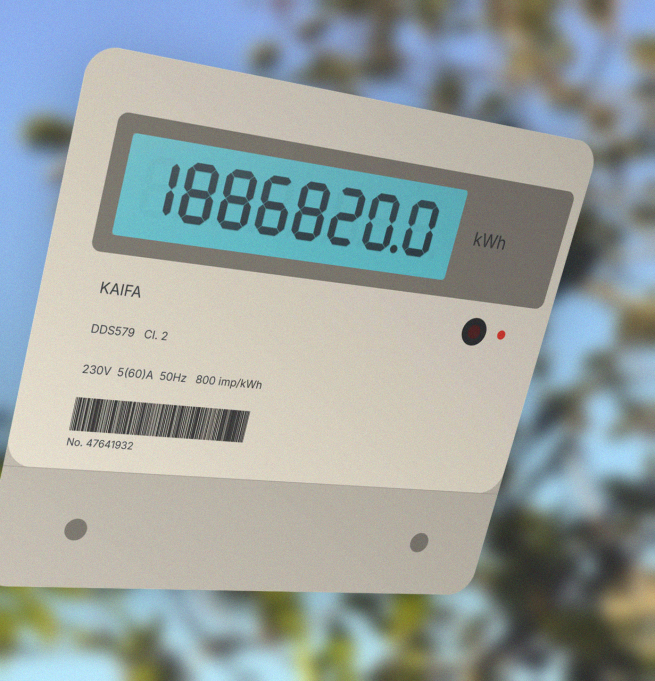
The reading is 1886820.0 kWh
